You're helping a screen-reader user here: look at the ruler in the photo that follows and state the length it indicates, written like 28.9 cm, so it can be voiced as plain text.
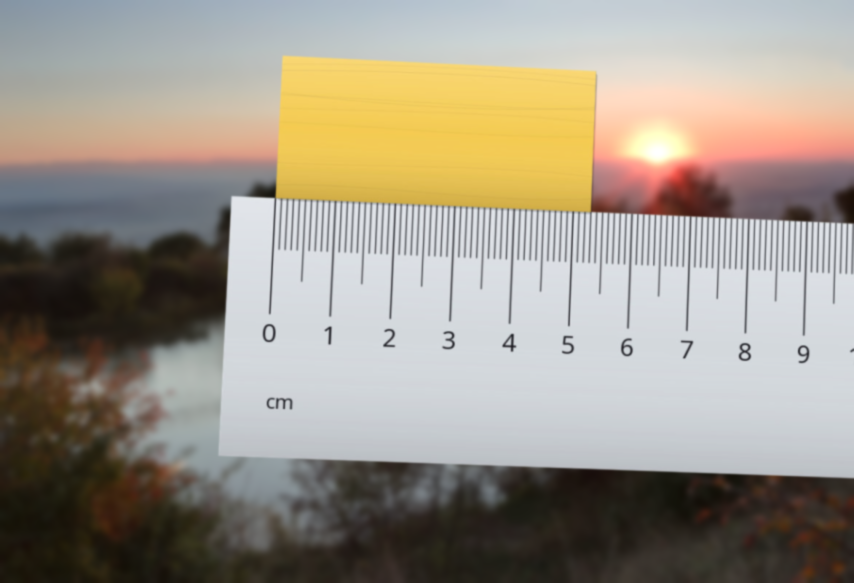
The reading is 5.3 cm
